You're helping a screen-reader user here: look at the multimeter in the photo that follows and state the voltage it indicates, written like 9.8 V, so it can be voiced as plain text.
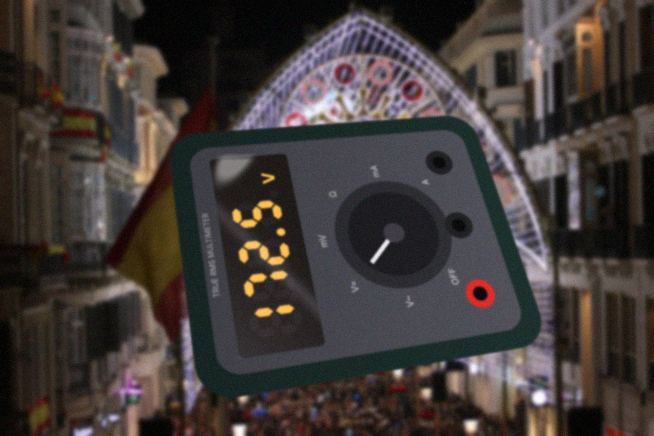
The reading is 172.5 V
